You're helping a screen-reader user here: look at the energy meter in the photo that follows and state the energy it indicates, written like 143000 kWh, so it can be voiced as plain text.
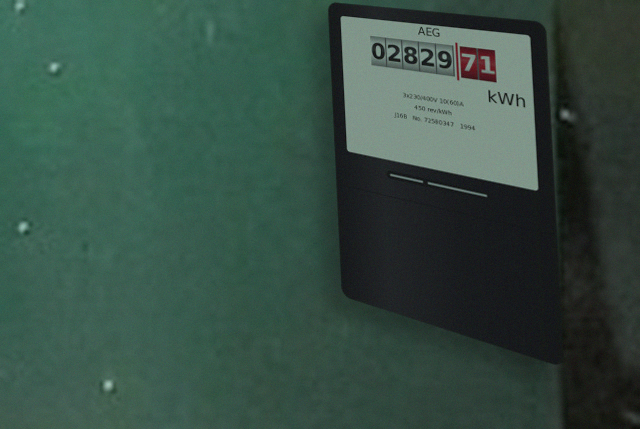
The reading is 2829.71 kWh
